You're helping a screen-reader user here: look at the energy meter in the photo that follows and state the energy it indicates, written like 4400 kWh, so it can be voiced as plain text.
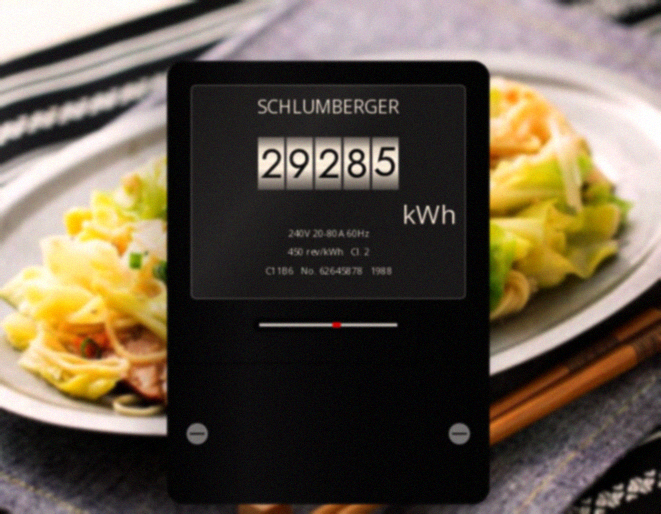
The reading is 29285 kWh
